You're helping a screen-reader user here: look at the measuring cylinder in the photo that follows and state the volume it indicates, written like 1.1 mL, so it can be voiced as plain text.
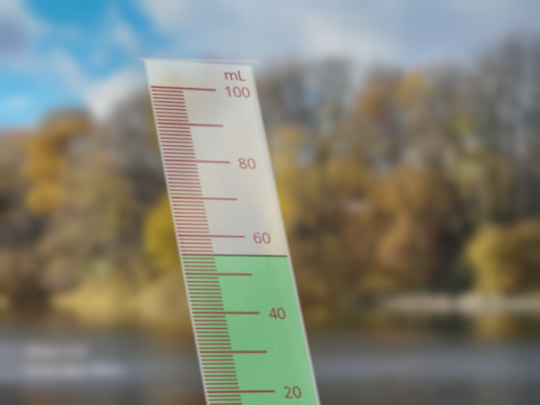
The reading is 55 mL
